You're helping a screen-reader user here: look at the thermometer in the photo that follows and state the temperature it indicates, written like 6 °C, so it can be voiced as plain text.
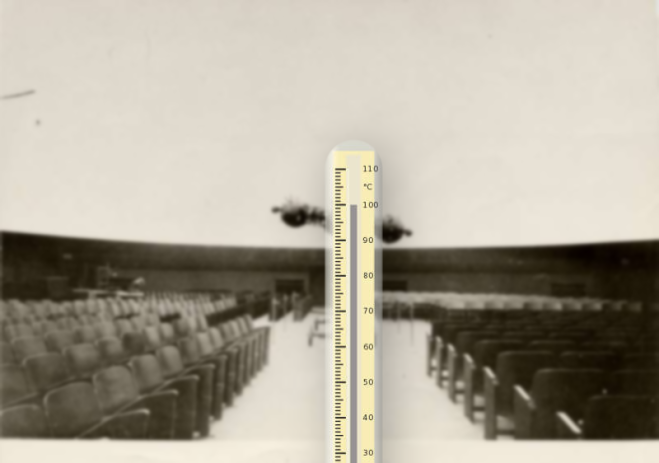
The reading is 100 °C
